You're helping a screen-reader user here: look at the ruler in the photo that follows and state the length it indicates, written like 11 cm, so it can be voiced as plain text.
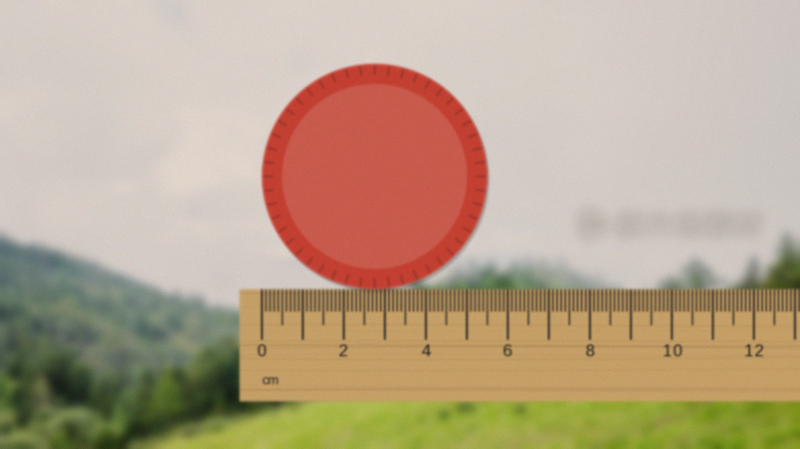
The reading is 5.5 cm
